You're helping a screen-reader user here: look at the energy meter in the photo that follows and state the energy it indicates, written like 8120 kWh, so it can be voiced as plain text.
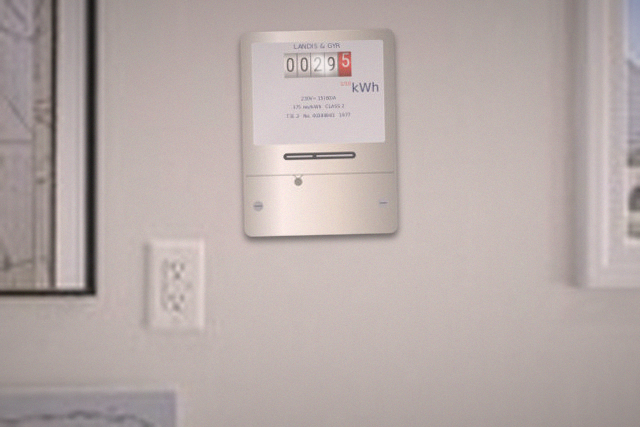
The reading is 29.5 kWh
